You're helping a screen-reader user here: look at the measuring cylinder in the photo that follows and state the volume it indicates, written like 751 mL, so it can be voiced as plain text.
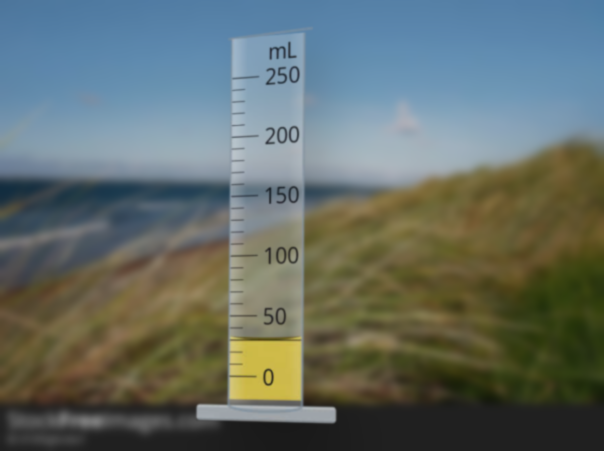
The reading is 30 mL
